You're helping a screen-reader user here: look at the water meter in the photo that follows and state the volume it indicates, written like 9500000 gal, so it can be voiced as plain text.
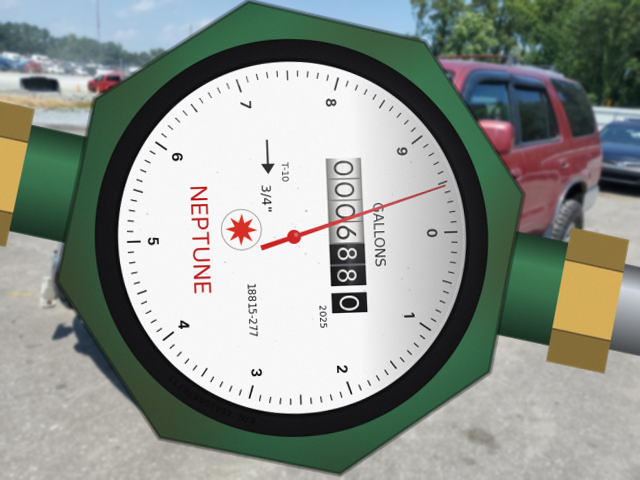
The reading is 6879.5 gal
